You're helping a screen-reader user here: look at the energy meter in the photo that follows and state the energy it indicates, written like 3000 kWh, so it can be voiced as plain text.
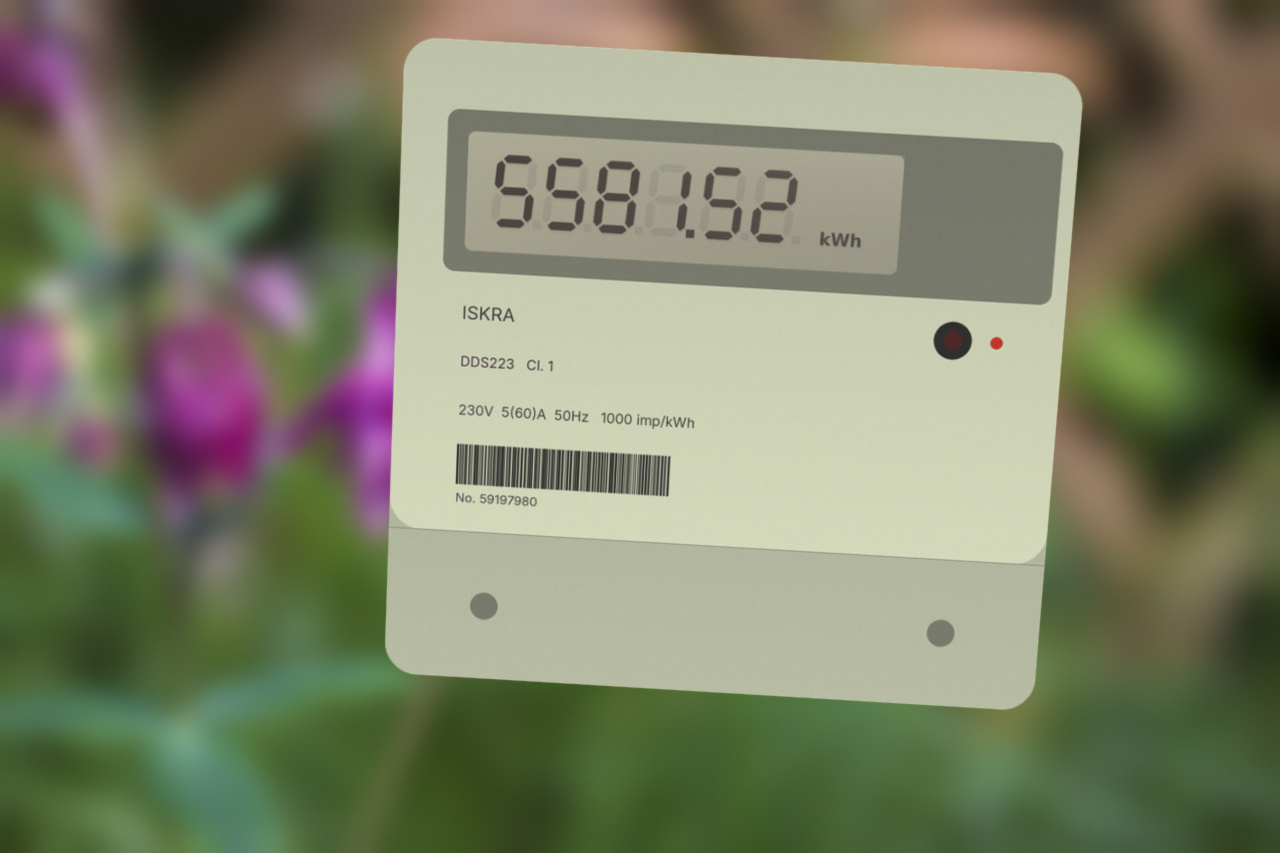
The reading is 5581.52 kWh
